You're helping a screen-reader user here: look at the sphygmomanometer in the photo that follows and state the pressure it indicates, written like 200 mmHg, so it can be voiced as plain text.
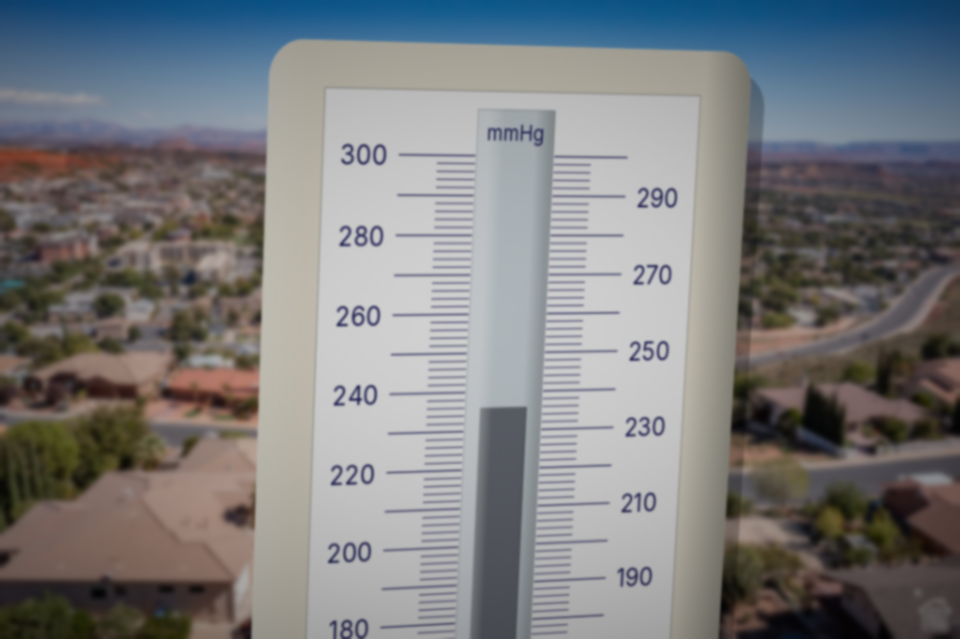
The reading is 236 mmHg
